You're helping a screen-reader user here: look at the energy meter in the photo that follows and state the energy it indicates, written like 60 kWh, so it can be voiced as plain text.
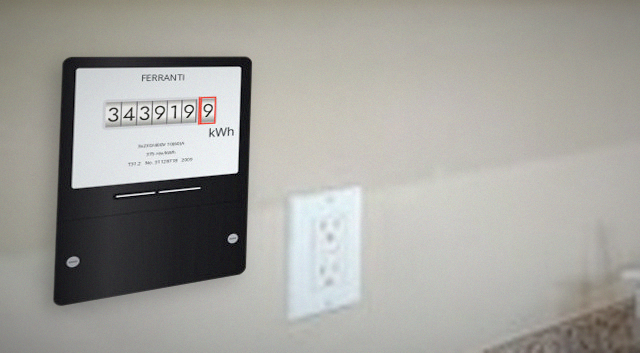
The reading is 343919.9 kWh
